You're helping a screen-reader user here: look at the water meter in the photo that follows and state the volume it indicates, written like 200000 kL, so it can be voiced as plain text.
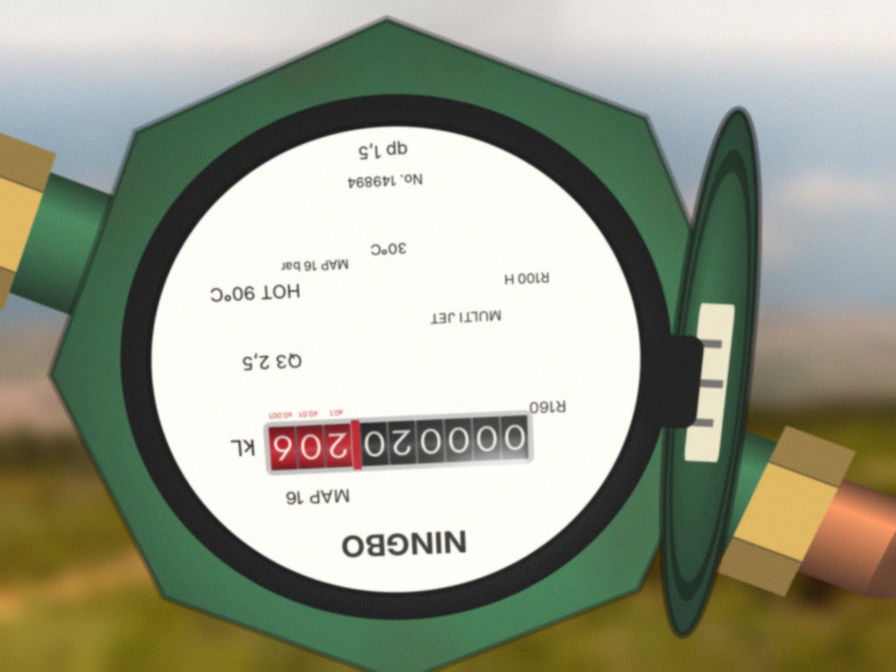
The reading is 20.206 kL
